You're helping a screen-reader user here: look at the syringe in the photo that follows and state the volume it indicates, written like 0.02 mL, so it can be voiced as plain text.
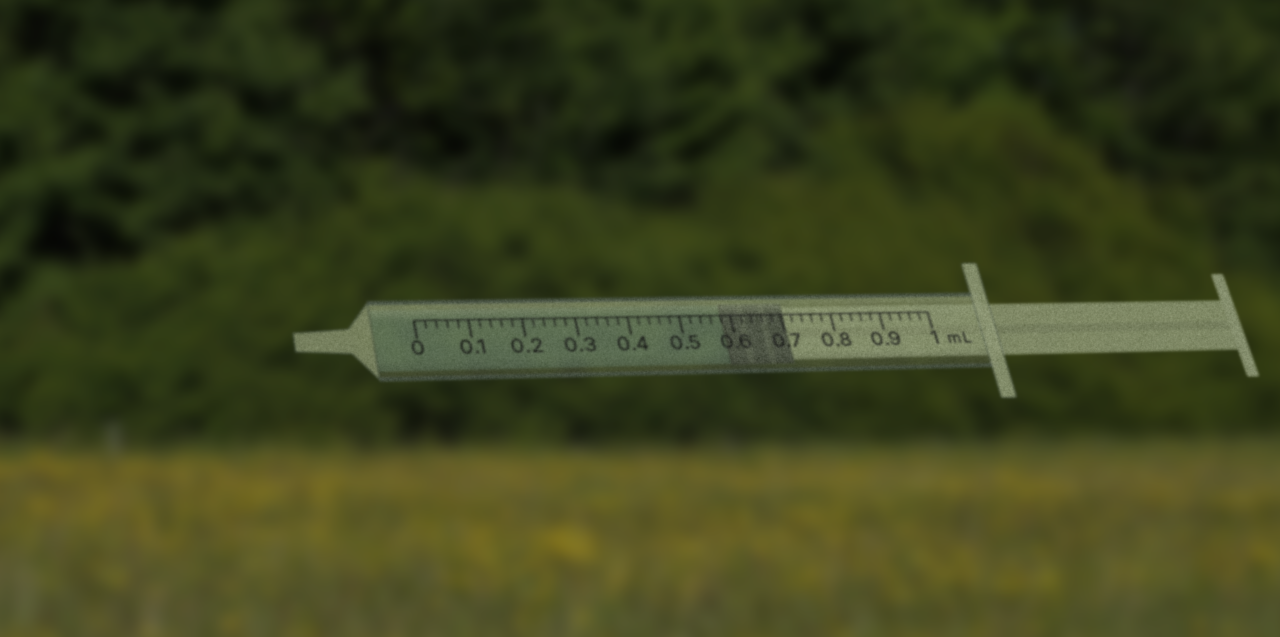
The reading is 0.58 mL
